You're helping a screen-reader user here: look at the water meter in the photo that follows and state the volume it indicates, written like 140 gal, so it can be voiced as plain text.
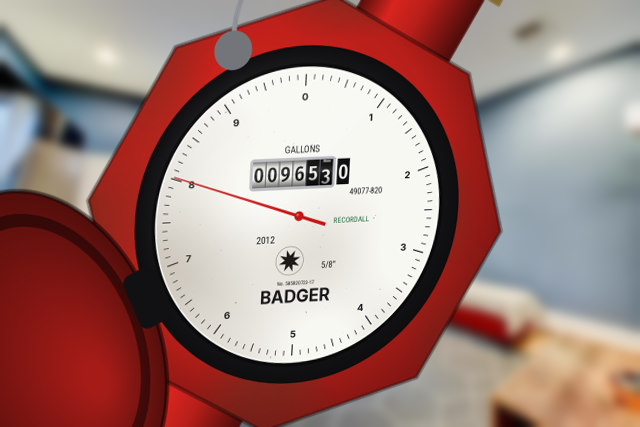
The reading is 96528.0 gal
